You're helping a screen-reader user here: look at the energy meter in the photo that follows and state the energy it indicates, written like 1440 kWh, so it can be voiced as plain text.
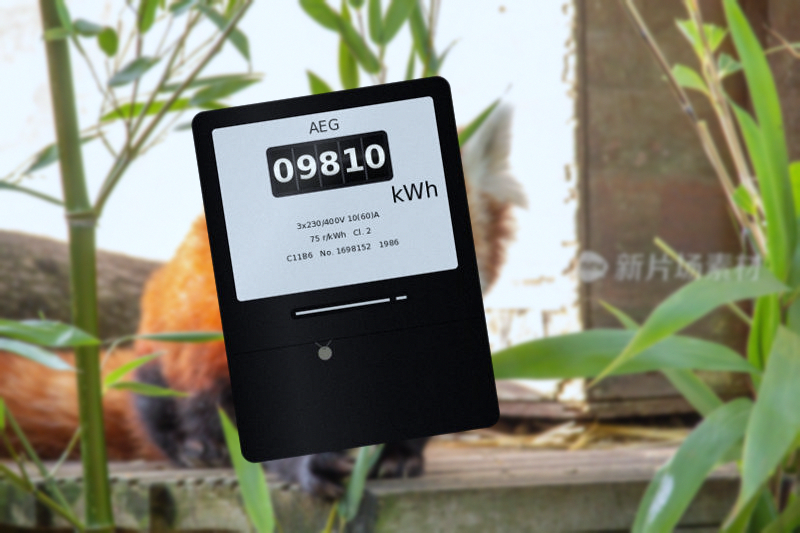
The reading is 9810 kWh
